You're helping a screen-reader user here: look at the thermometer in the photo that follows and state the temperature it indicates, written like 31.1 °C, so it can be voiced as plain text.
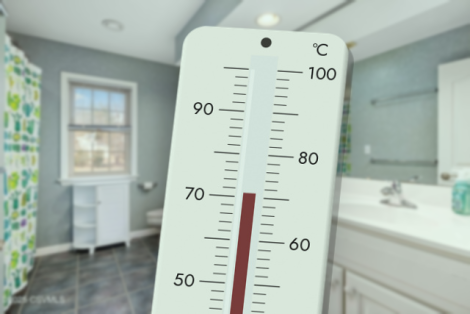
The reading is 71 °C
